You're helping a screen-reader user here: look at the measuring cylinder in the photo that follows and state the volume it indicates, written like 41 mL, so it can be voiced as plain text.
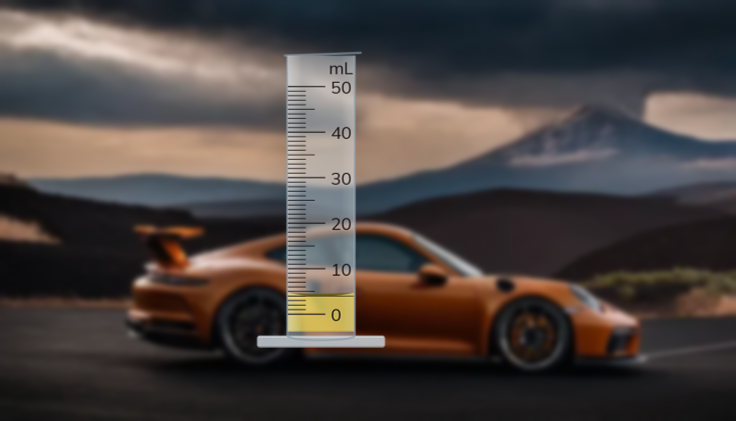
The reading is 4 mL
